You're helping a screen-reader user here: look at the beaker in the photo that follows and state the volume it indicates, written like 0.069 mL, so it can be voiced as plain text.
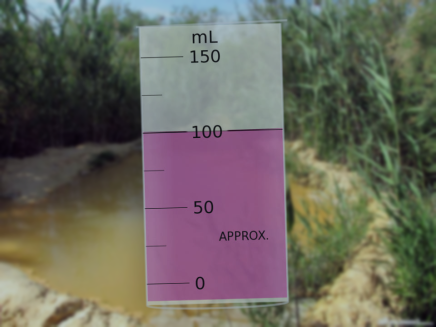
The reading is 100 mL
